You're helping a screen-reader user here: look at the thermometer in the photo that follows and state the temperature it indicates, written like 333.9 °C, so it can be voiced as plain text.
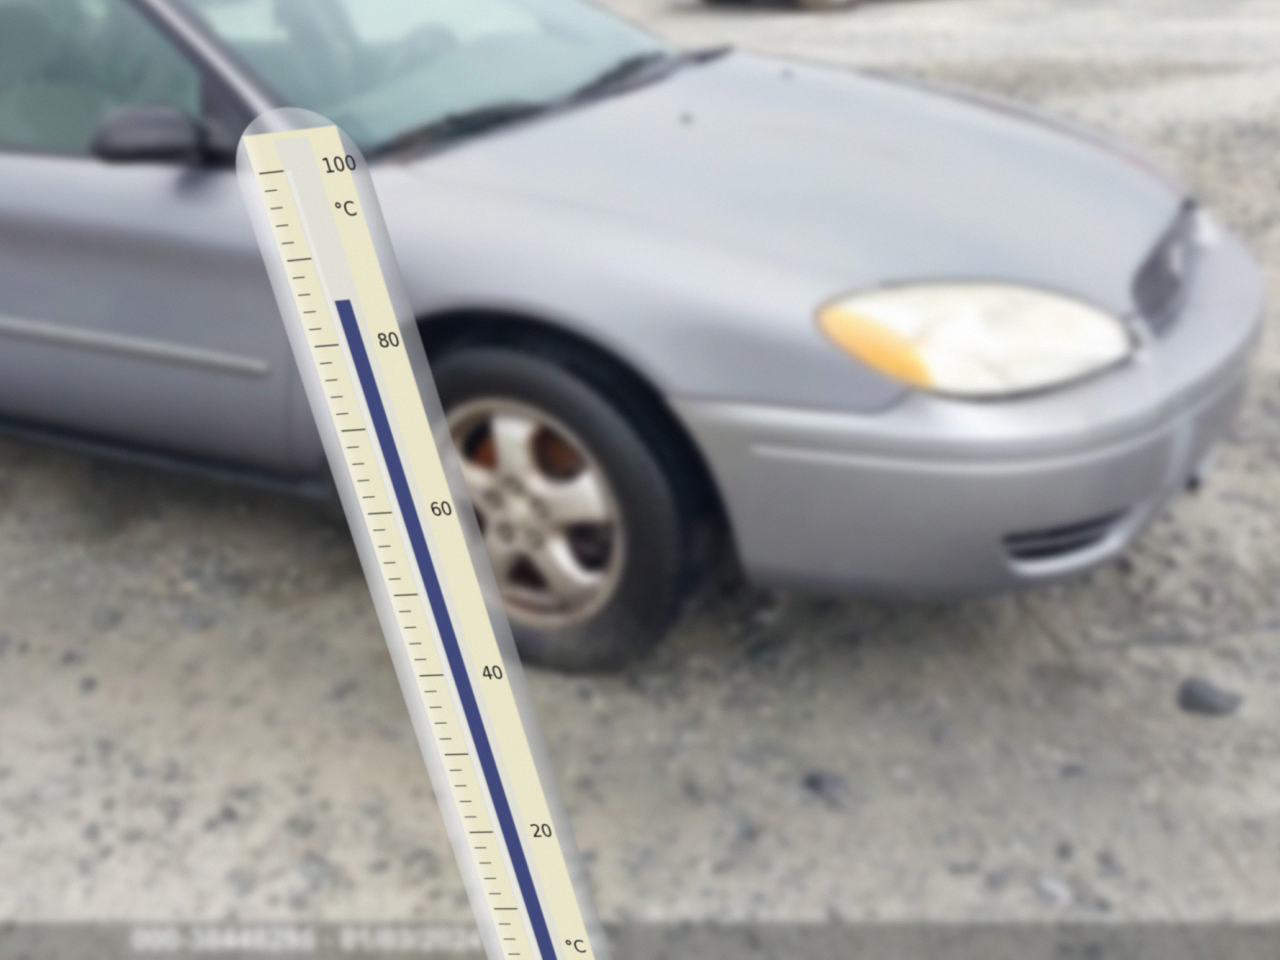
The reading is 85 °C
